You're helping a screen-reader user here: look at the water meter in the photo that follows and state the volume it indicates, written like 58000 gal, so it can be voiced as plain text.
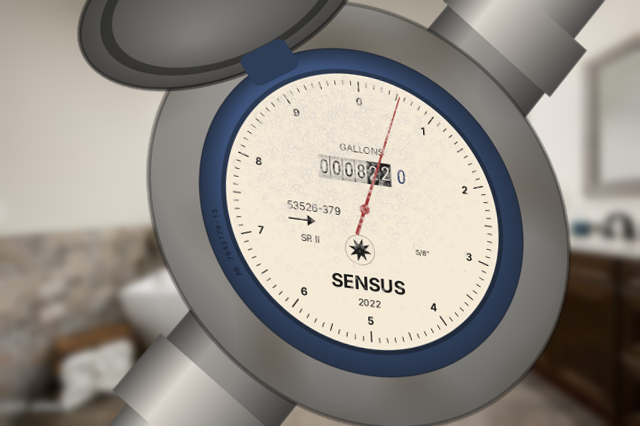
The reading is 8220.5 gal
